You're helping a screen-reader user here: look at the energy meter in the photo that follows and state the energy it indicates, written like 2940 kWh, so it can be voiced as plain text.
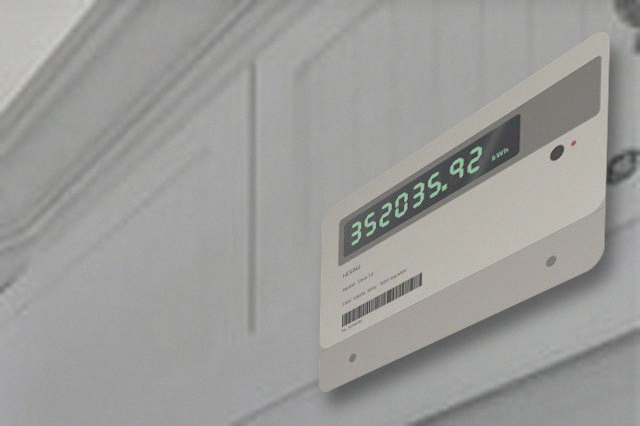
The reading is 352035.92 kWh
